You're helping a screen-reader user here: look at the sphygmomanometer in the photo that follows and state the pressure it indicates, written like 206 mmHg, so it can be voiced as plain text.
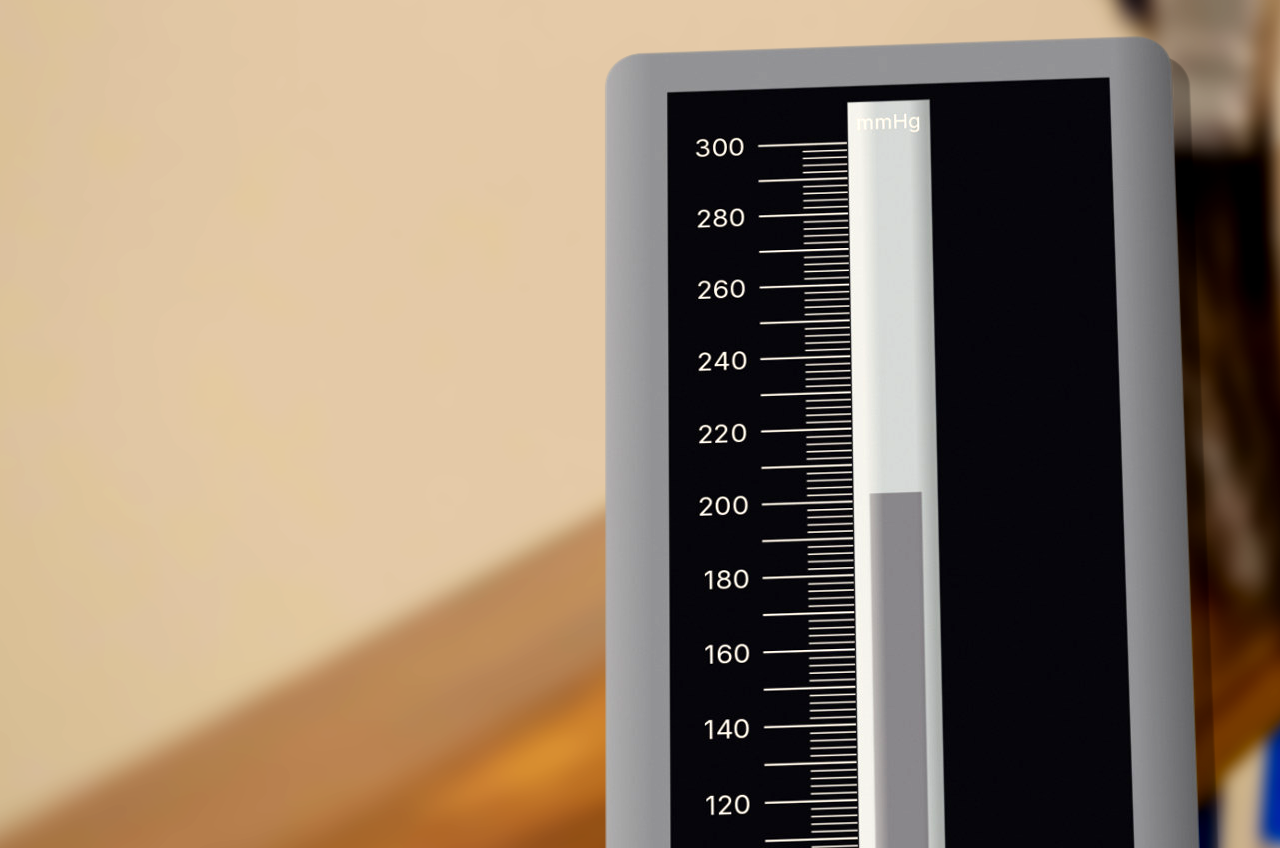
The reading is 202 mmHg
